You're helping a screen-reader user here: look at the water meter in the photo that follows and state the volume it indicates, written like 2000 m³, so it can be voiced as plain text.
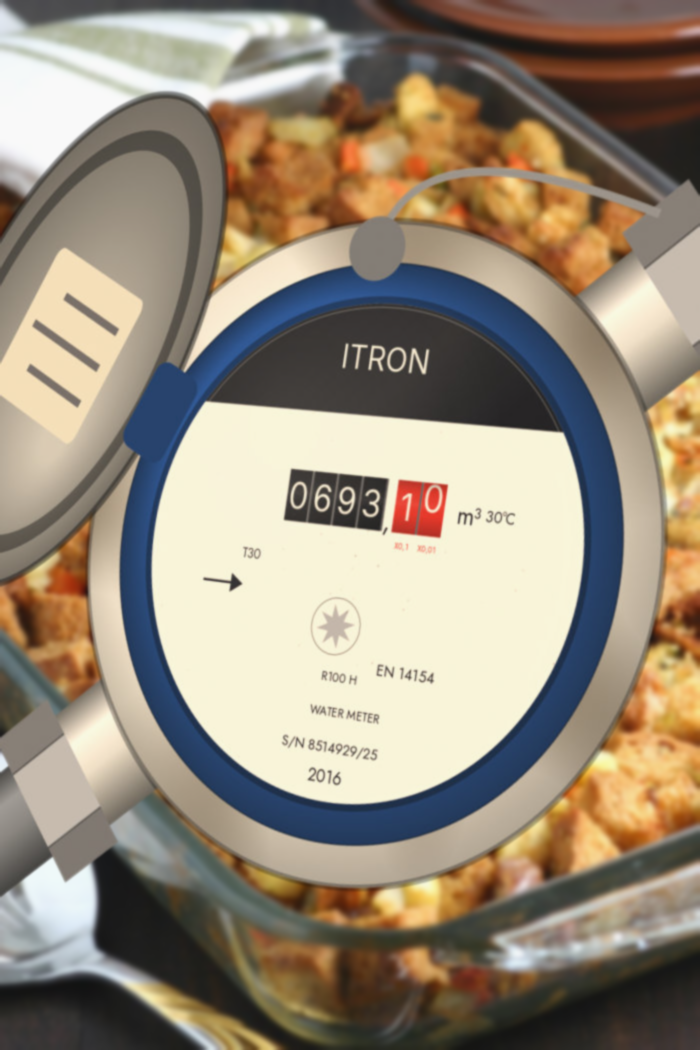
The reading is 693.10 m³
